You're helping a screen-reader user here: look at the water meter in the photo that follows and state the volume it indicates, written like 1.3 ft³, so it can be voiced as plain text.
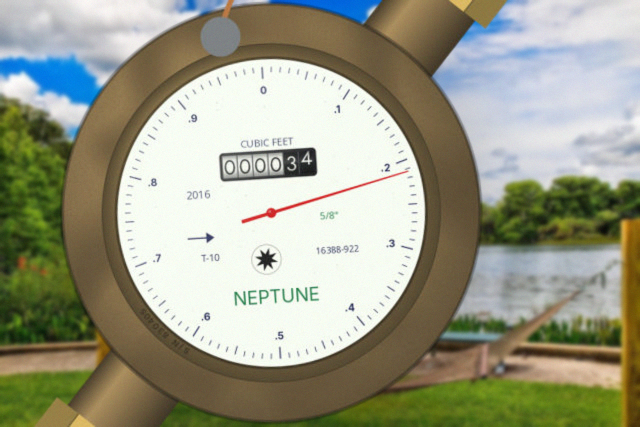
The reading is 34.21 ft³
